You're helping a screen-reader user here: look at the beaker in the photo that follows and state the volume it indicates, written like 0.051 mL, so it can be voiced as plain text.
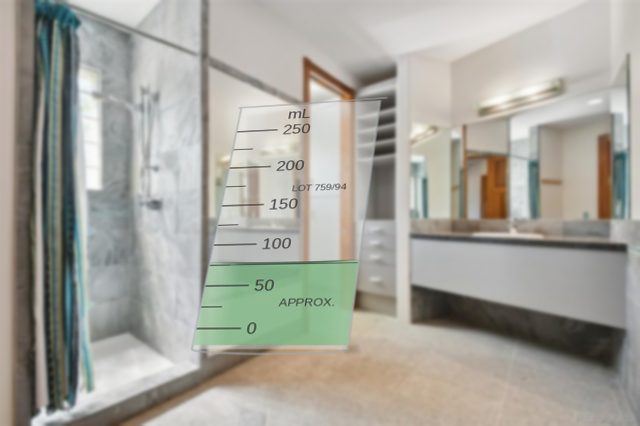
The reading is 75 mL
